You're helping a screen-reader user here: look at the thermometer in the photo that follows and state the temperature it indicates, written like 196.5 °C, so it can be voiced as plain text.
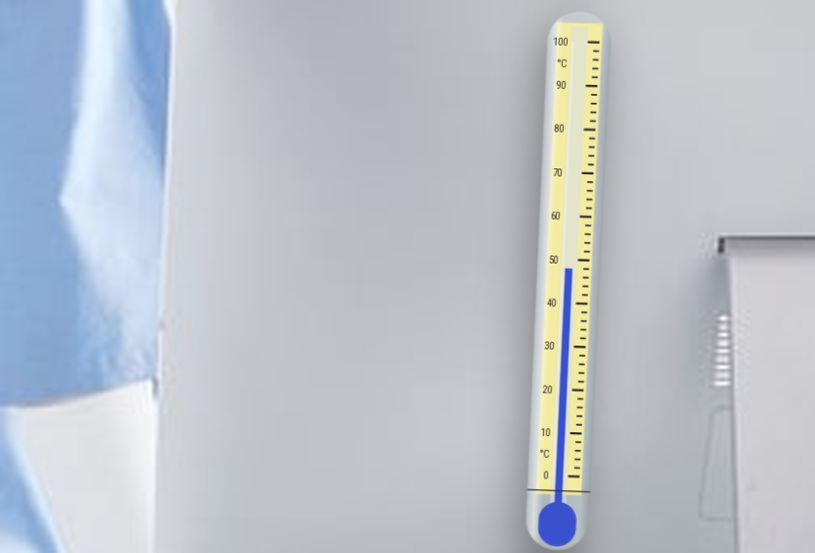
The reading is 48 °C
